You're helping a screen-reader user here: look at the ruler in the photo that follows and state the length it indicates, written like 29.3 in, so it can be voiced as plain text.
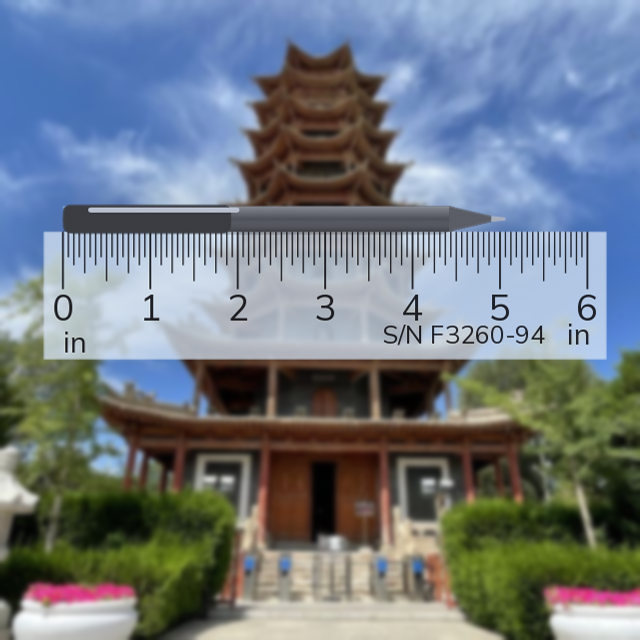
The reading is 5.0625 in
